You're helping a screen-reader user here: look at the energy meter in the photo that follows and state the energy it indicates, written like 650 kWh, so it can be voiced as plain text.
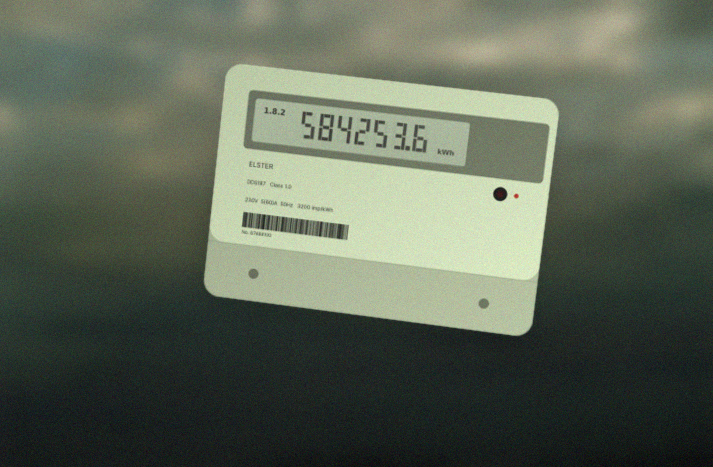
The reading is 584253.6 kWh
